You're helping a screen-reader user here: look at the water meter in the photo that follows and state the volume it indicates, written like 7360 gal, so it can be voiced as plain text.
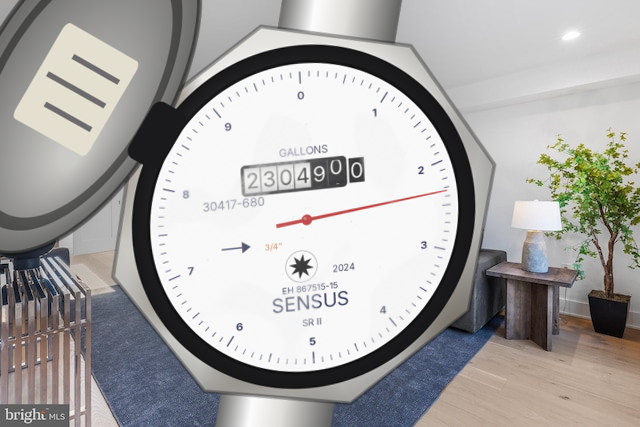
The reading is 2304902.3 gal
